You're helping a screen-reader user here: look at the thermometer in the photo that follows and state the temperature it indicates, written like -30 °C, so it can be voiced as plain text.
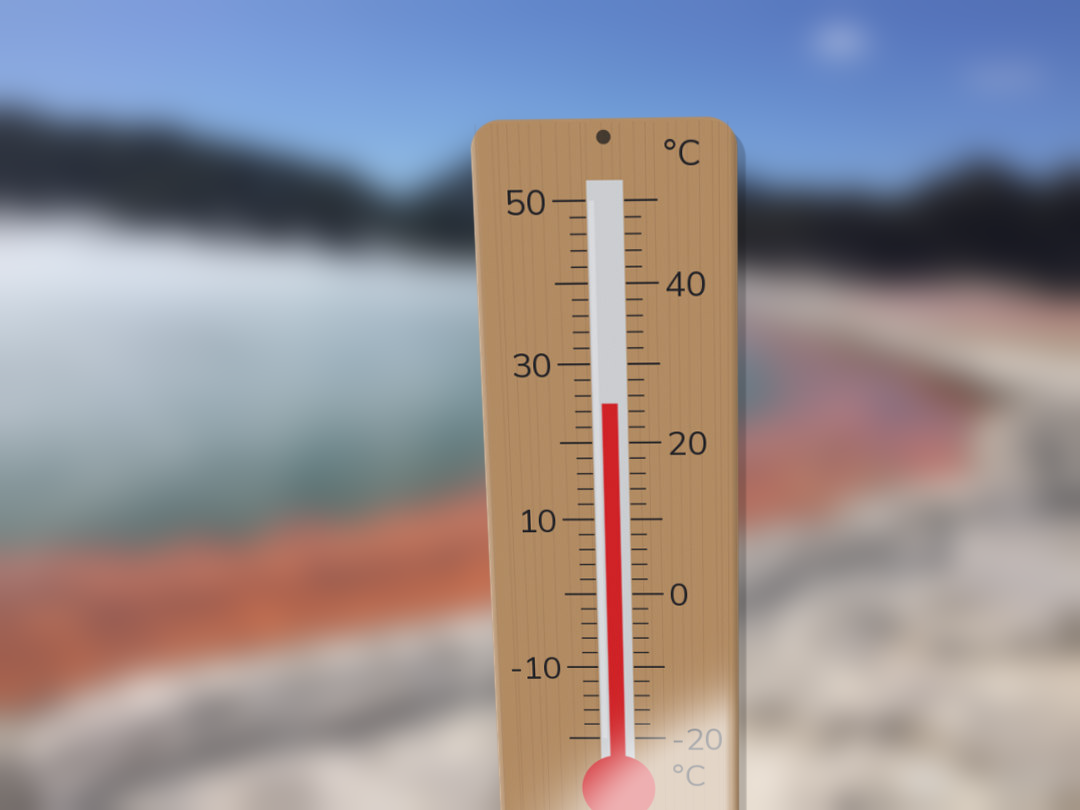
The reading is 25 °C
